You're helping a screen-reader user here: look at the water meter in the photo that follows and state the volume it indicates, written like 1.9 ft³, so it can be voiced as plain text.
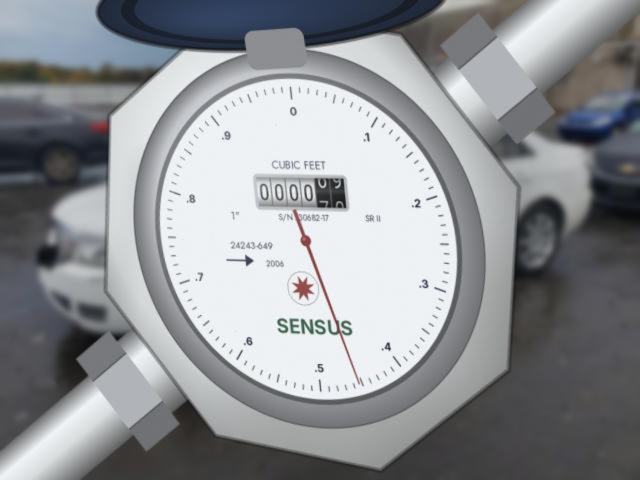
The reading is 69.45 ft³
